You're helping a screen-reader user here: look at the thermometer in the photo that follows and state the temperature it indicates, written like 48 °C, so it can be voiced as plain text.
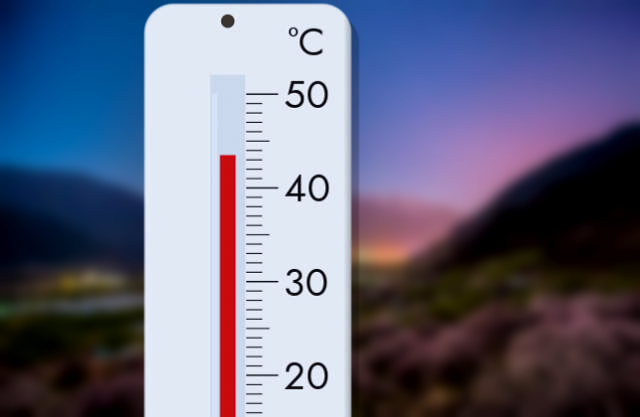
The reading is 43.5 °C
